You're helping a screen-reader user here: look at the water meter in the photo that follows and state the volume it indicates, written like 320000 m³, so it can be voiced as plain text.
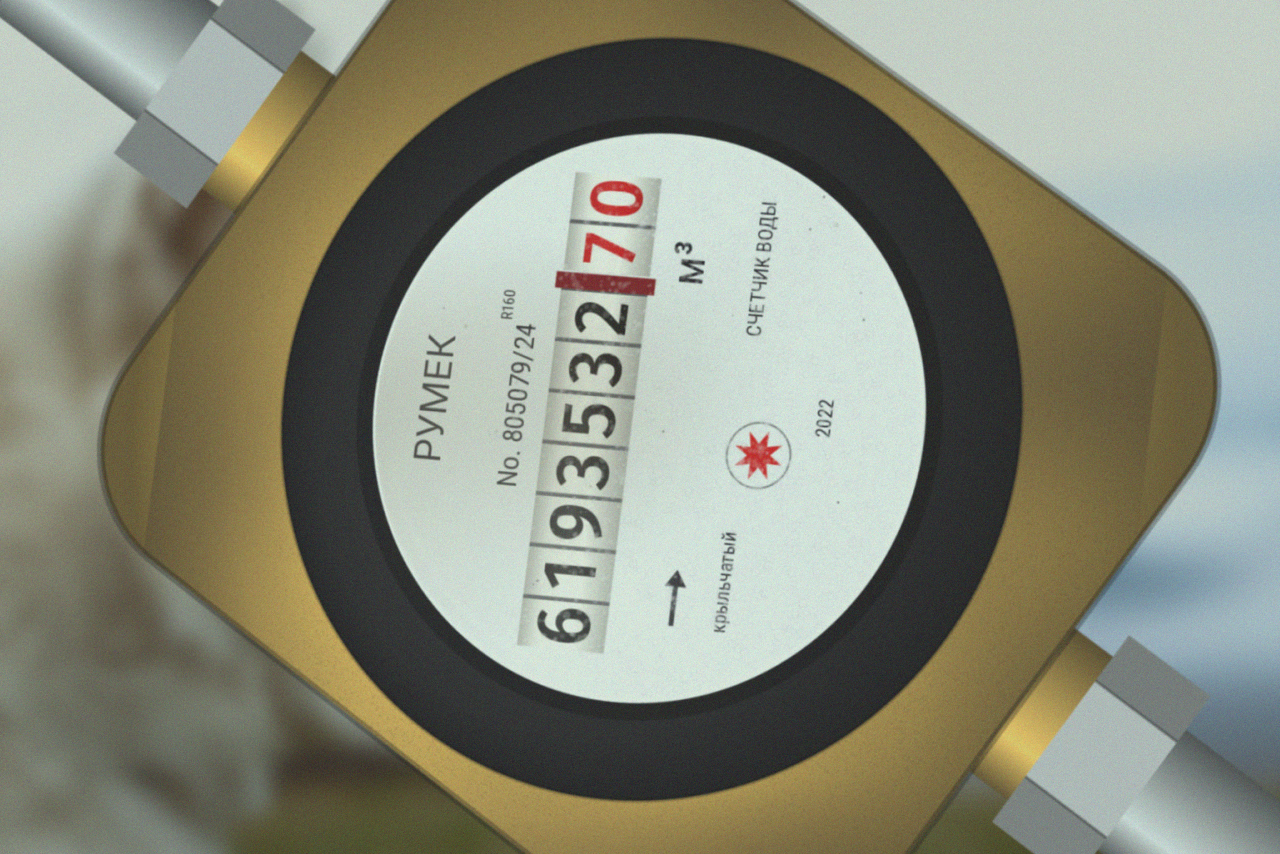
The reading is 6193532.70 m³
